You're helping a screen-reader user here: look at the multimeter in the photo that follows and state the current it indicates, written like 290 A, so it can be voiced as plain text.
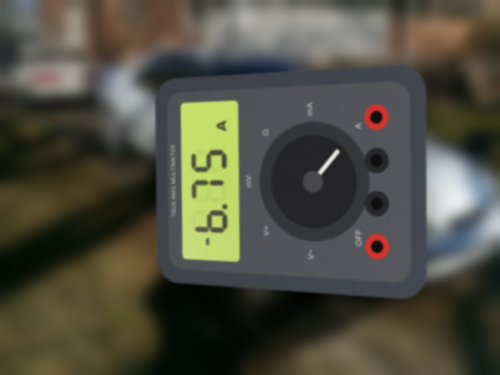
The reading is -6.75 A
